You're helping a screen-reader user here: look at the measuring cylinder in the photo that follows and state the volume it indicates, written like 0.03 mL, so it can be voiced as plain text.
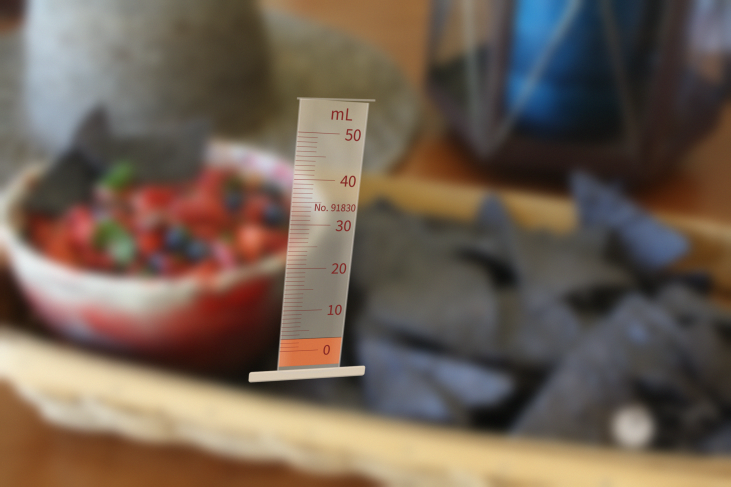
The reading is 3 mL
